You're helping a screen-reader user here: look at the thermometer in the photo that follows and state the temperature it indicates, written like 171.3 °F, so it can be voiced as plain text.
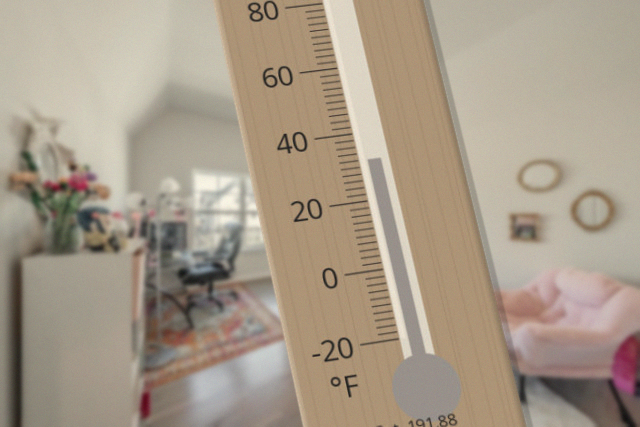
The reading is 32 °F
